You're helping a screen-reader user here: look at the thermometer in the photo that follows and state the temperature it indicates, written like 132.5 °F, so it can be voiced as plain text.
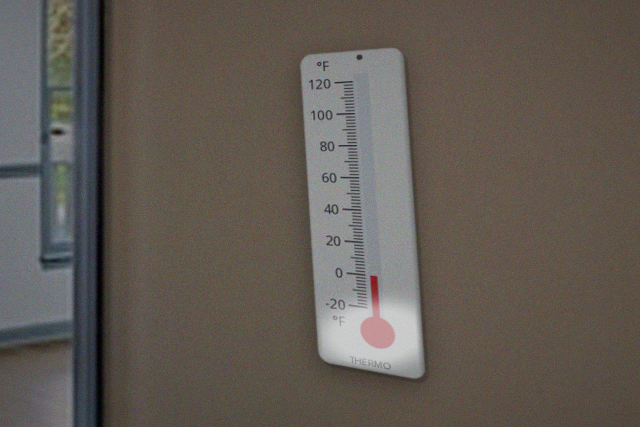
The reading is 0 °F
